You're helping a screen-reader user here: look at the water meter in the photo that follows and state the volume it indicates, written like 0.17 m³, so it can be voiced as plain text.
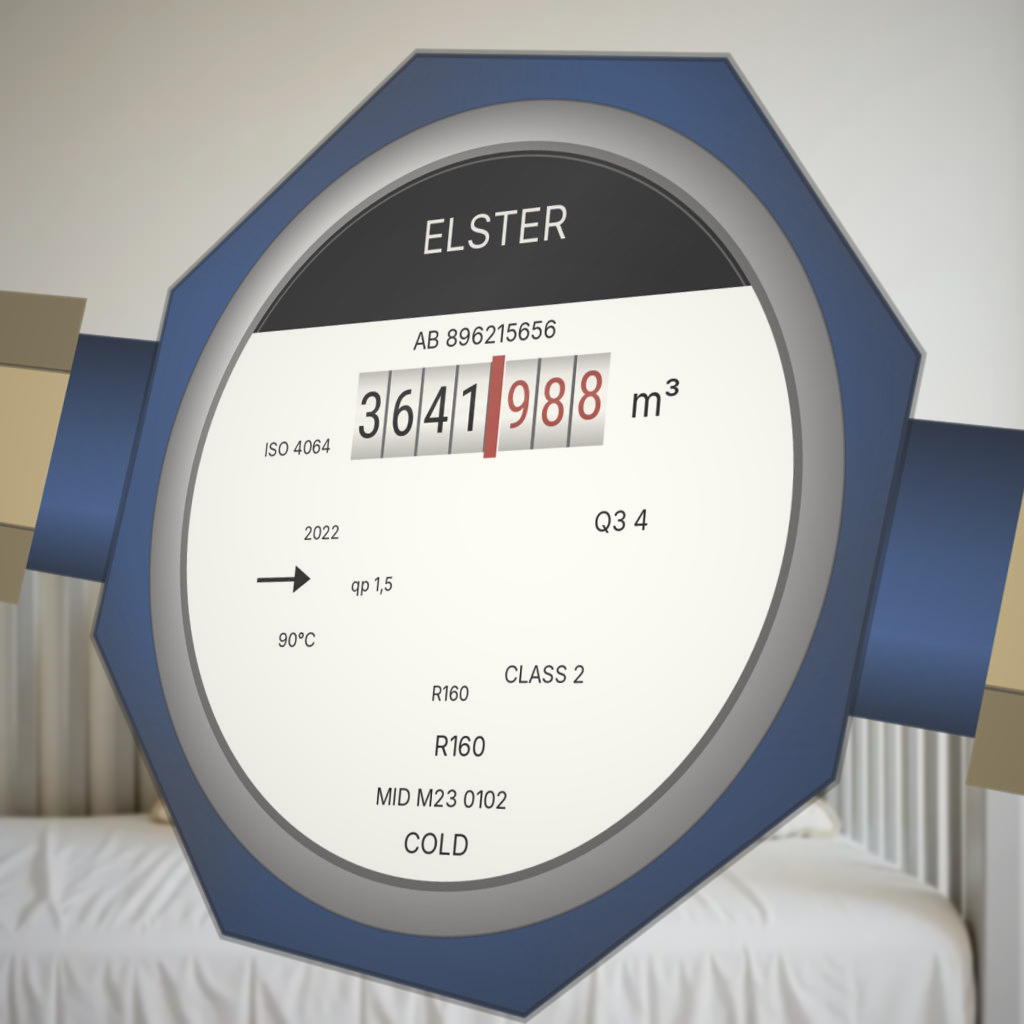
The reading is 3641.988 m³
